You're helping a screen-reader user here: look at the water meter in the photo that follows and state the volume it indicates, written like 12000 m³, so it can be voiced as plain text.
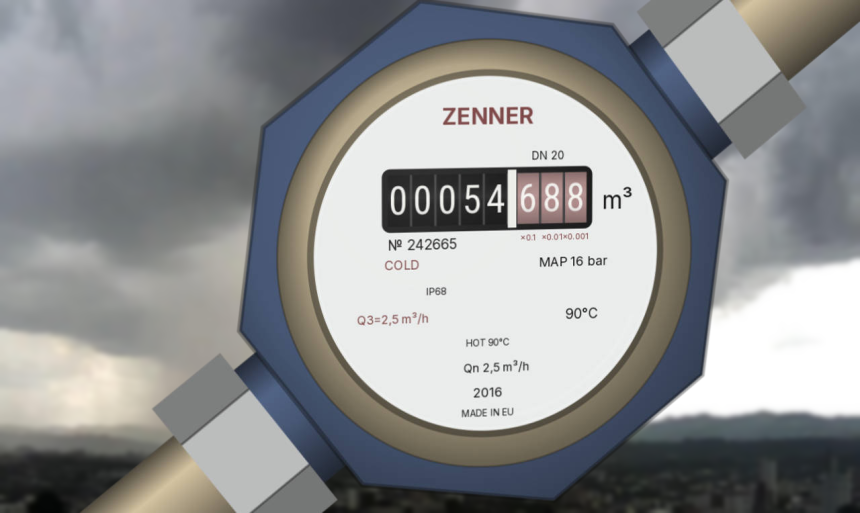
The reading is 54.688 m³
